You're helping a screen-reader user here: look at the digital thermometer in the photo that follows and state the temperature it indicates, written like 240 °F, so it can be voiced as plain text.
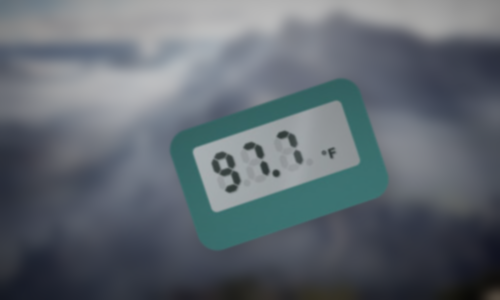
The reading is 97.7 °F
